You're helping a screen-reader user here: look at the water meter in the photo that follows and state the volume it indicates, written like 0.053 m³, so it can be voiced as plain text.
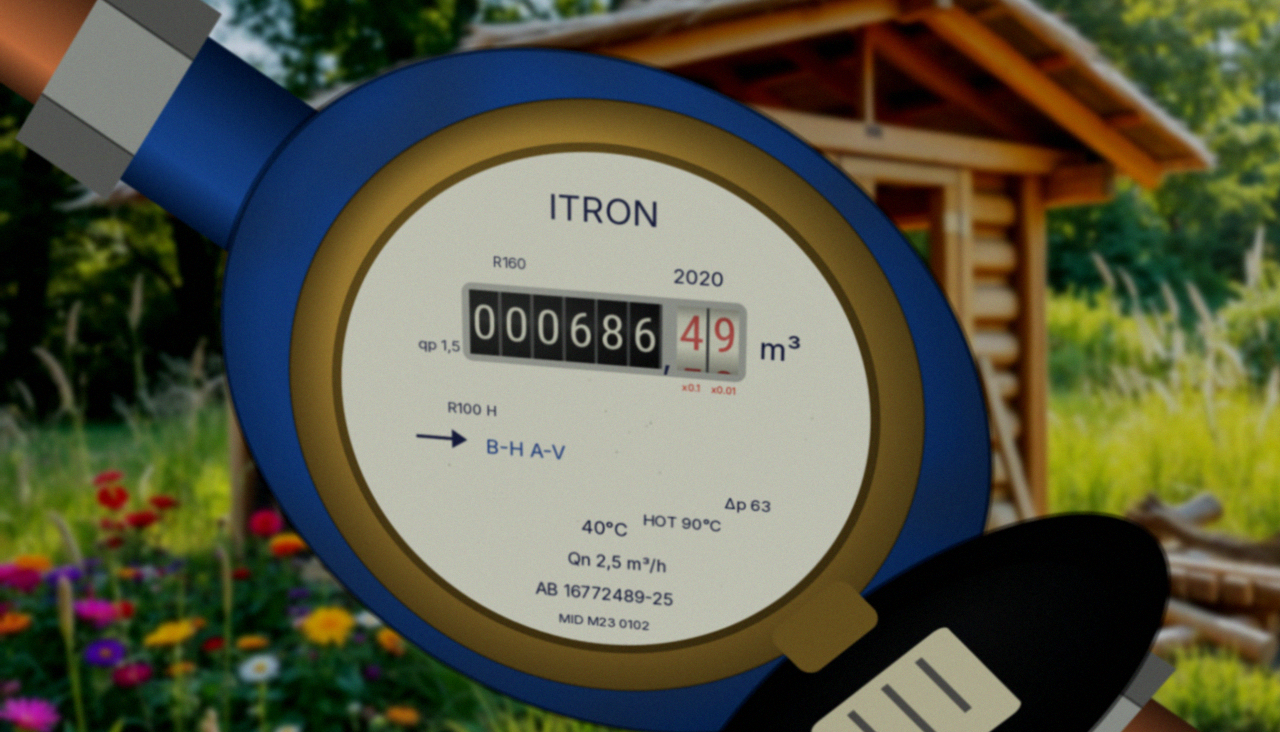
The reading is 686.49 m³
